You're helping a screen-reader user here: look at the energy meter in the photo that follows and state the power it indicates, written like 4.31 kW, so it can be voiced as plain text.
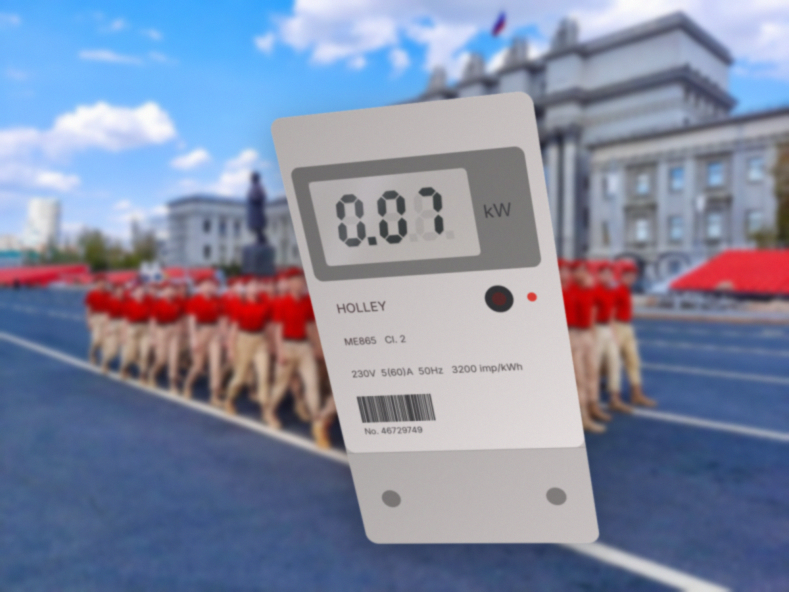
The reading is 0.07 kW
